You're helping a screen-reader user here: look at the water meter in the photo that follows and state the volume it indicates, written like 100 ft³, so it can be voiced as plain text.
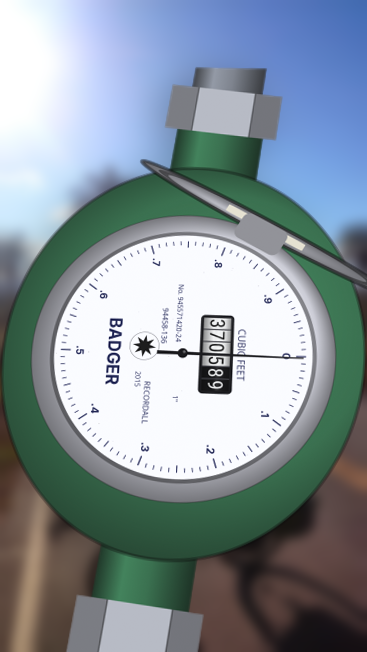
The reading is 370589.00 ft³
